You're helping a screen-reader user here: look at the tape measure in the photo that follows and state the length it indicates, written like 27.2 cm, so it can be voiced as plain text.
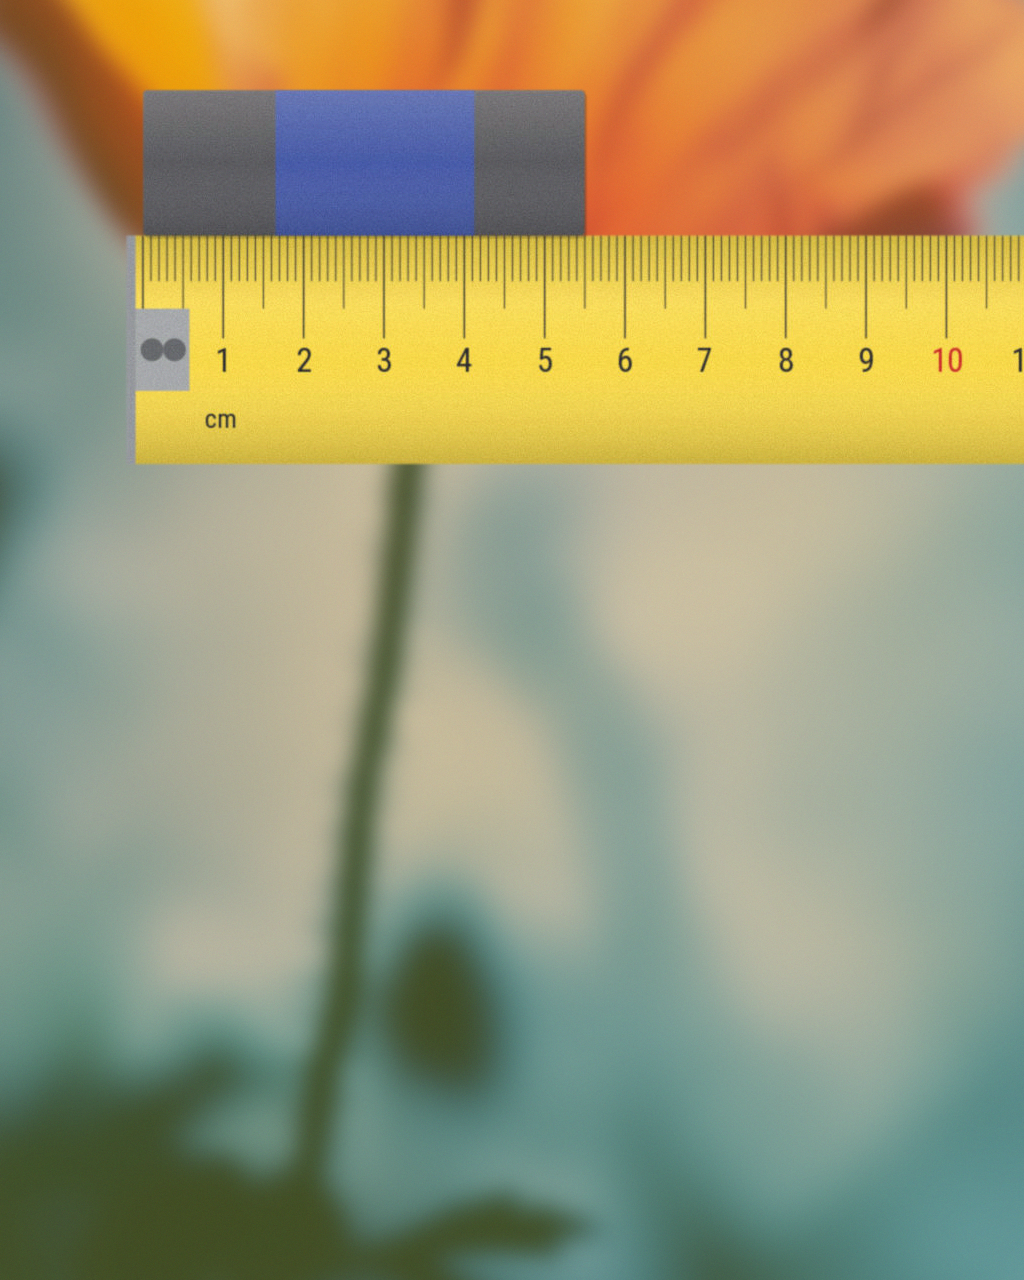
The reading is 5.5 cm
